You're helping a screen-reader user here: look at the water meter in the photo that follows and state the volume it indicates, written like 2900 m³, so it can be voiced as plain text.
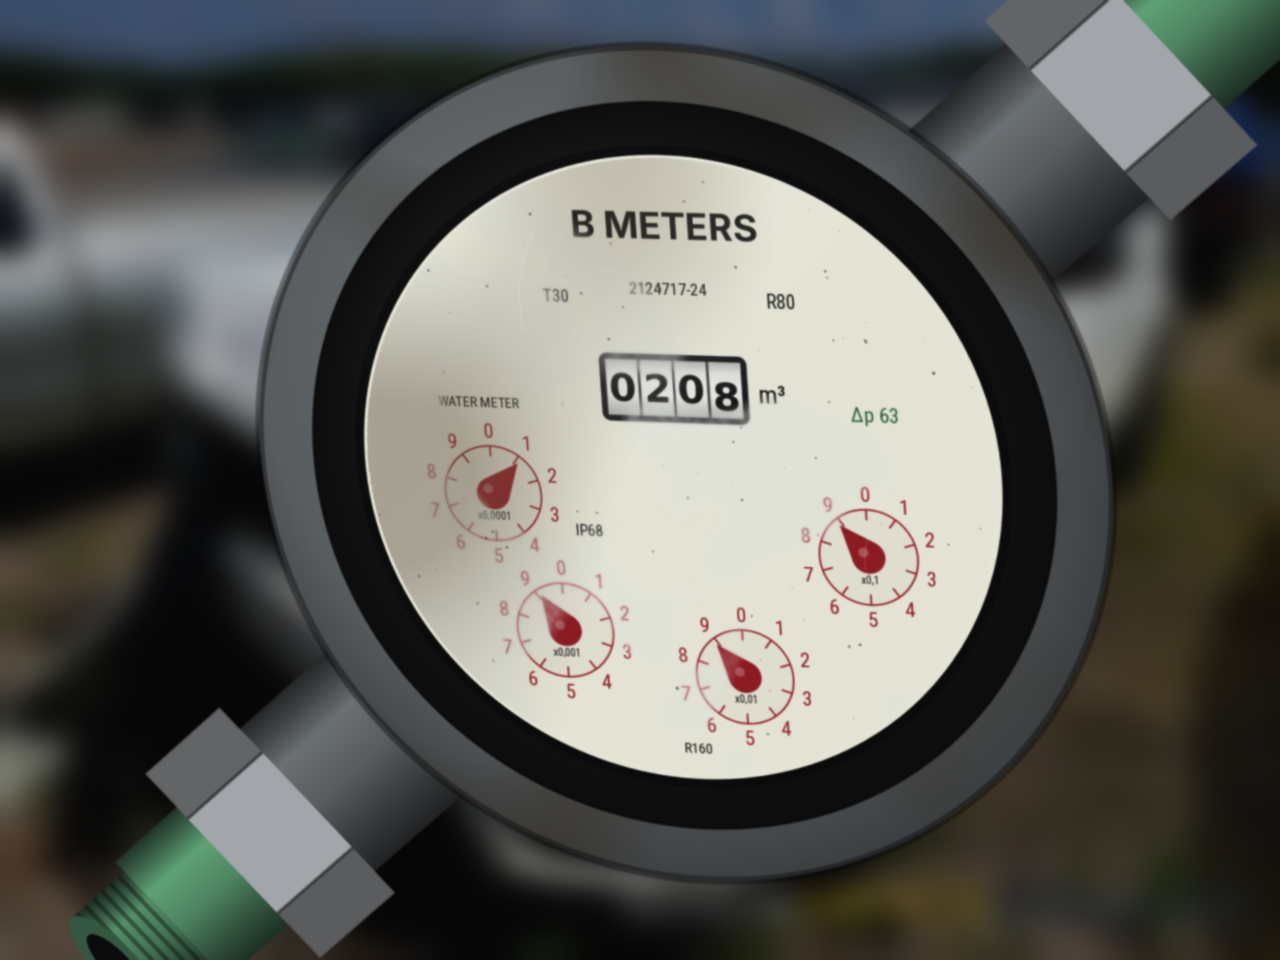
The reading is 207.8891 m³
